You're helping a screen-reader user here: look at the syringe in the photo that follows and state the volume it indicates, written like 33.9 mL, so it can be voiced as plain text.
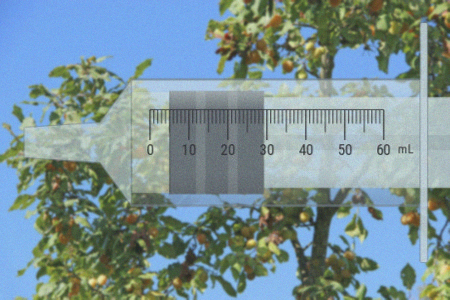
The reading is 5 mL
